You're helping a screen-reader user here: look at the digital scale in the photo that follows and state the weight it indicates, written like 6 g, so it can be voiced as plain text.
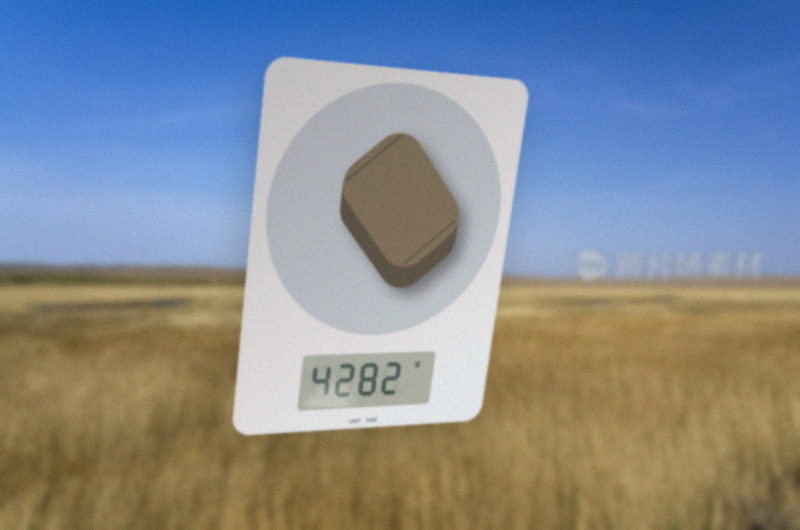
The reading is 4282 g
